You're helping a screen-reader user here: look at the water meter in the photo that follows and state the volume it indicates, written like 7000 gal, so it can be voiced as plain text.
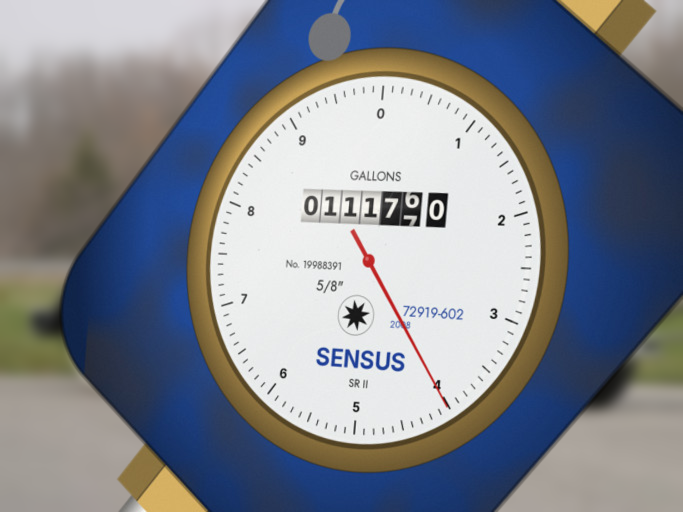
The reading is 111764.0 gal
